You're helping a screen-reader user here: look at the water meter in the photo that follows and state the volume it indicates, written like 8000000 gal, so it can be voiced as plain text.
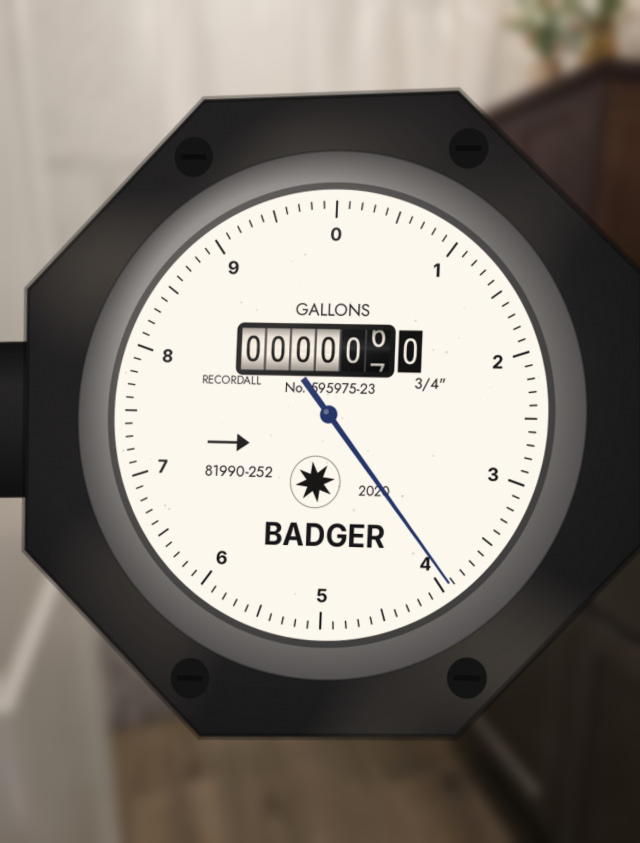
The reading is 63.9 gal
